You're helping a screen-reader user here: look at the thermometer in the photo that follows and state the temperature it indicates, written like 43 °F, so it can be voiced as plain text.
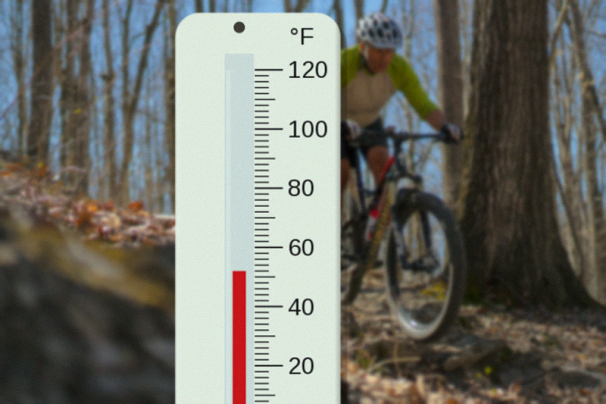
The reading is 52 °F
